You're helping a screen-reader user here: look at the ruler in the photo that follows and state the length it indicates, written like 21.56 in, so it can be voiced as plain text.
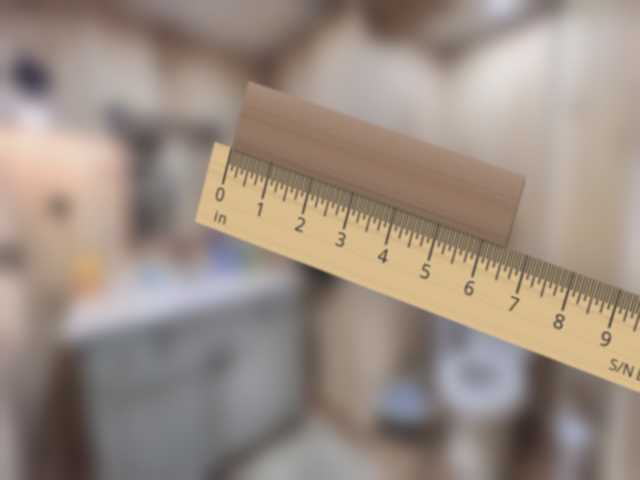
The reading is 6.5 in
